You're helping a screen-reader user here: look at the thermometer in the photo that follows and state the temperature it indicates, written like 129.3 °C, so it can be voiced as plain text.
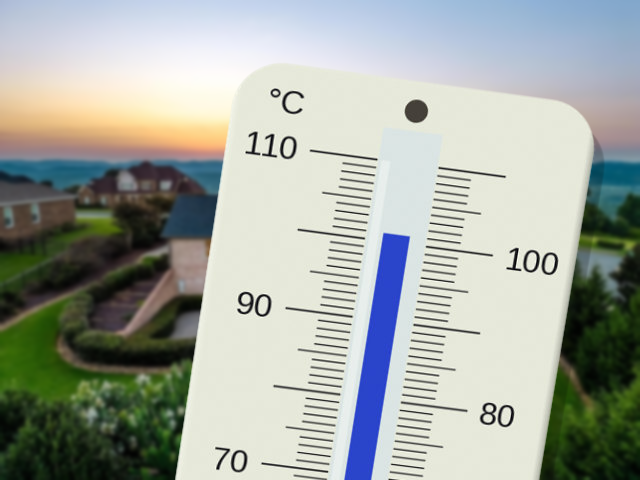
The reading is 101 °C
